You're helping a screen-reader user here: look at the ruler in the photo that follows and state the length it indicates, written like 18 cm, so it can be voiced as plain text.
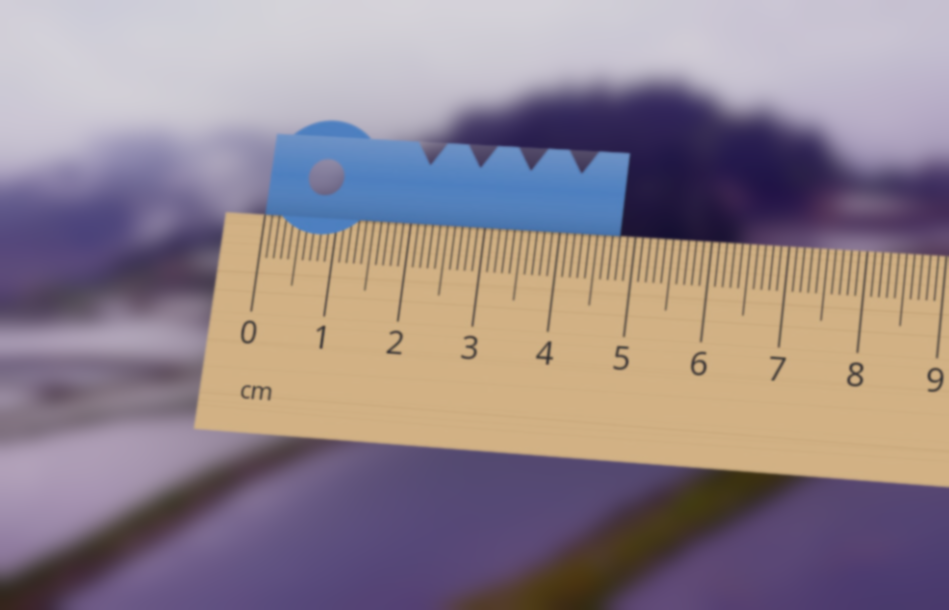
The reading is 4.8 cm
